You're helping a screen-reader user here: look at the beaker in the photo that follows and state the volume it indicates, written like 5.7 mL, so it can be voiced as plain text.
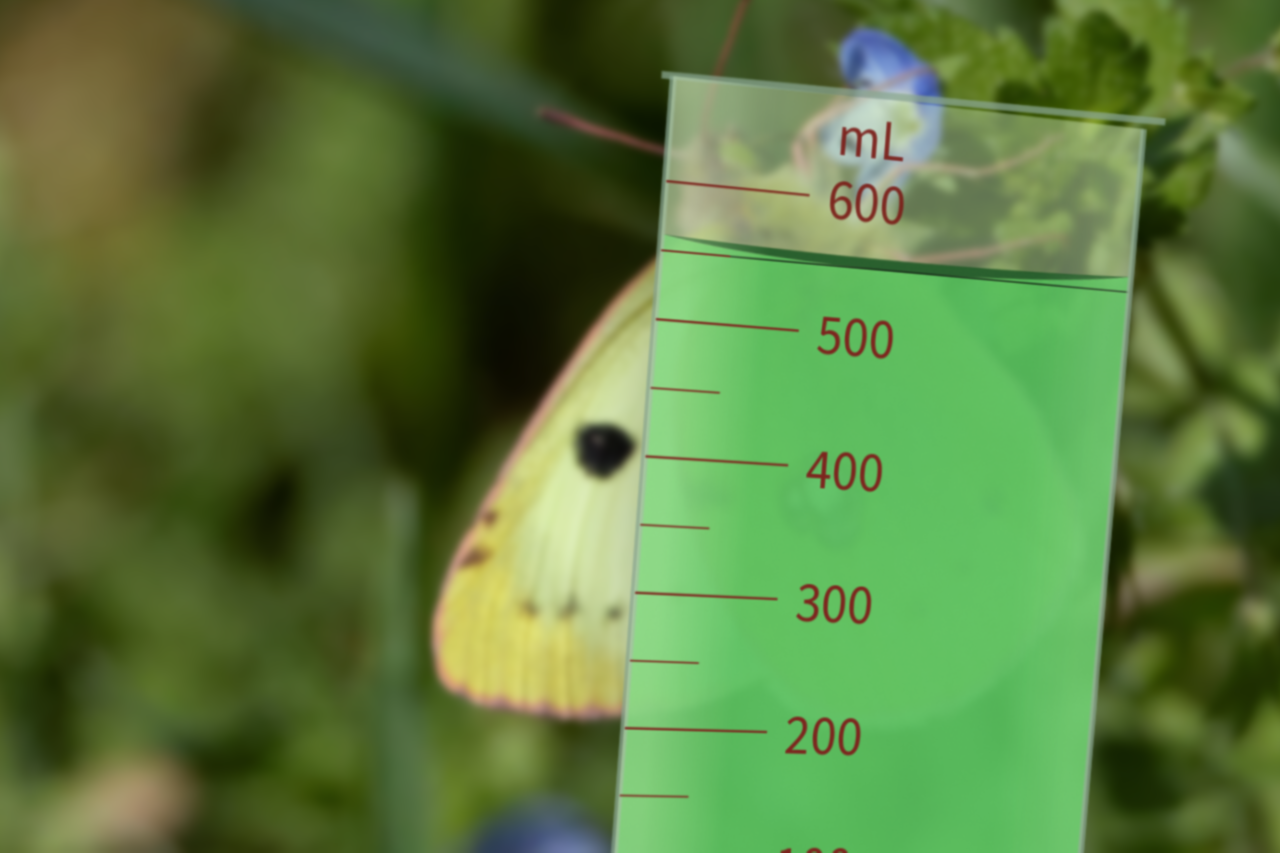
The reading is 550 mL
